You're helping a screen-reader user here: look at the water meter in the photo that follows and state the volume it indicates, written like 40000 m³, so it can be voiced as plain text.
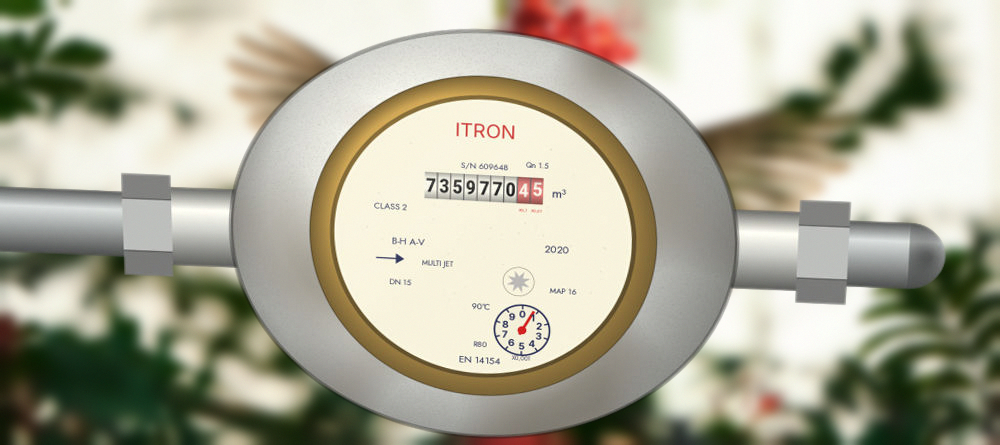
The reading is 7359770.450 m³
